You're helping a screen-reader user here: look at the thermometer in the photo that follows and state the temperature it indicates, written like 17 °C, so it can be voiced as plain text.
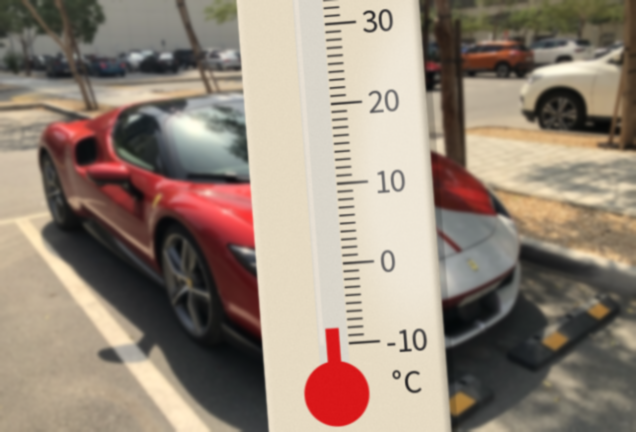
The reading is -8 °C
